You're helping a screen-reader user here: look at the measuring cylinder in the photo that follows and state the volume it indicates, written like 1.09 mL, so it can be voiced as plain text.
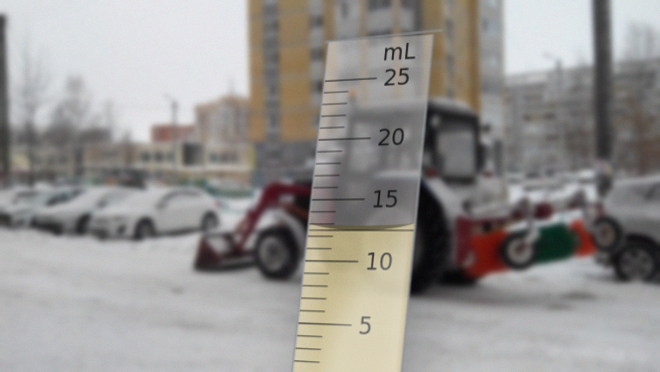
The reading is 12.5 mL
